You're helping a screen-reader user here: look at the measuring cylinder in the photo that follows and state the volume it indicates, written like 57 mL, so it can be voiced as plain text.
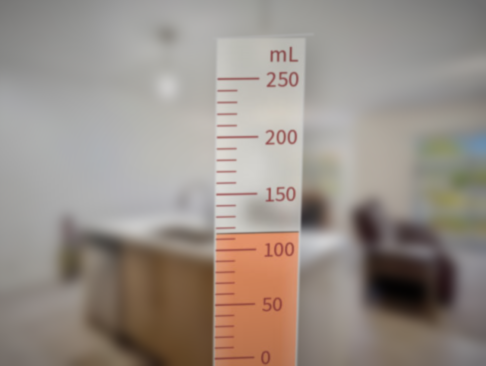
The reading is 115 mL
